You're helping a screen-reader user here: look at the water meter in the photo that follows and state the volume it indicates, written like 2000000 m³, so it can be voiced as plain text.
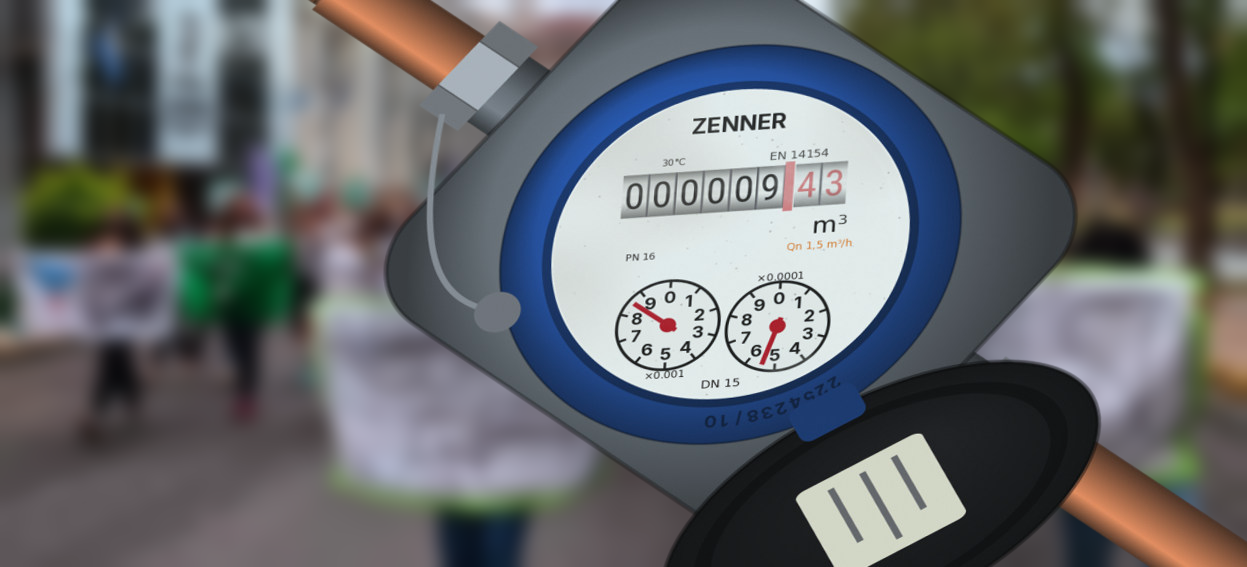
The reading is 9.4385 m³
